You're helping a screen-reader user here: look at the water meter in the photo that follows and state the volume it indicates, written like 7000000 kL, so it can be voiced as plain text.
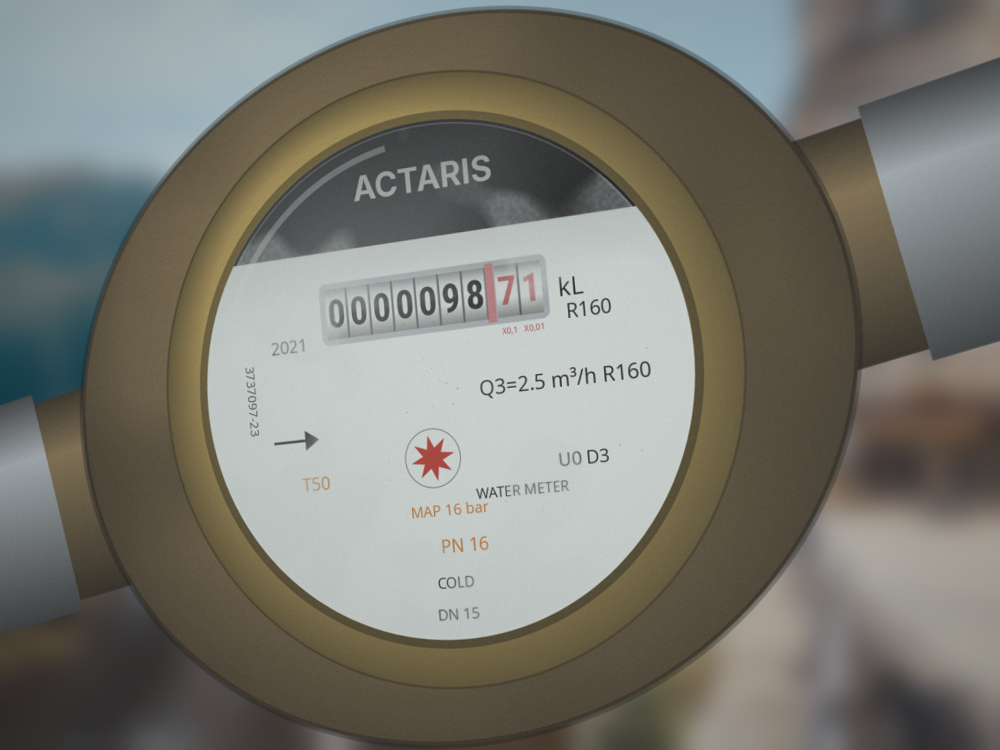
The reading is 98.71 kL
